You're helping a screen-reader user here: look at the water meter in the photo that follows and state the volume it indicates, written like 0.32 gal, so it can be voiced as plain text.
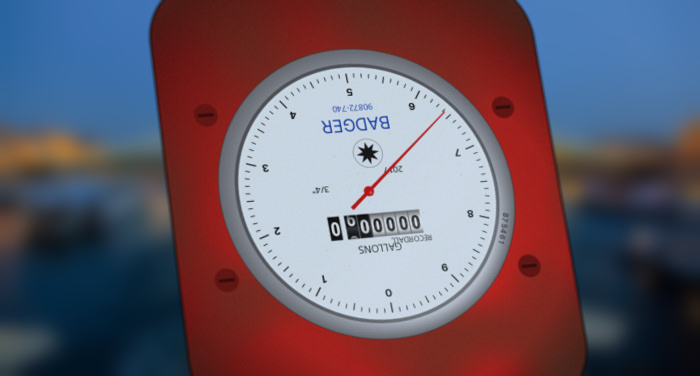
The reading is 86.4 gal
